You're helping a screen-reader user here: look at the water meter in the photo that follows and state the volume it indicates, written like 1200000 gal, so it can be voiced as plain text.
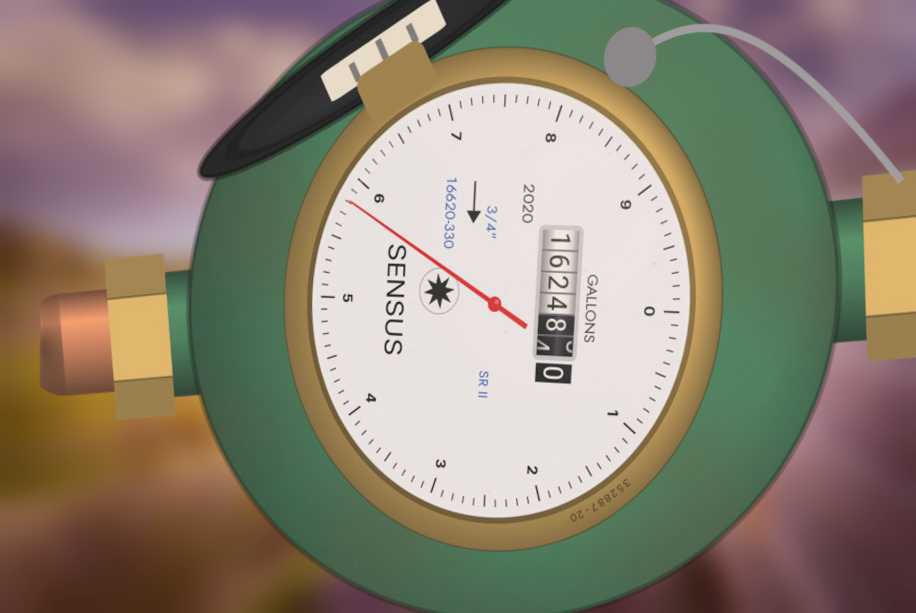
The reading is 1624835.8 gal
